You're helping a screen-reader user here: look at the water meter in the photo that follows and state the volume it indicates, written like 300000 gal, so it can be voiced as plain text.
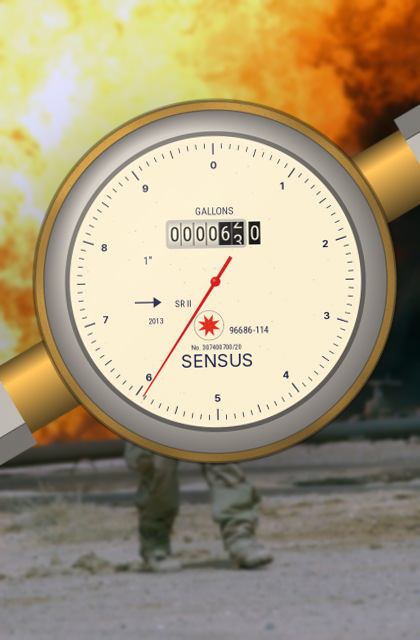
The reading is 625.9 gal
